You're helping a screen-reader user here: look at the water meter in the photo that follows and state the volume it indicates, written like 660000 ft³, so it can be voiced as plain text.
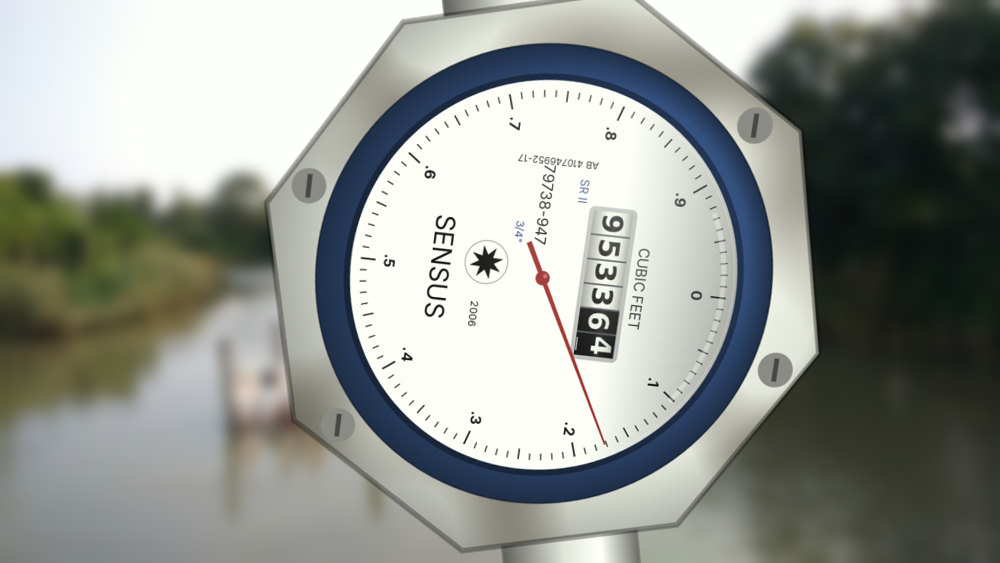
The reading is 953364.17 ft³
